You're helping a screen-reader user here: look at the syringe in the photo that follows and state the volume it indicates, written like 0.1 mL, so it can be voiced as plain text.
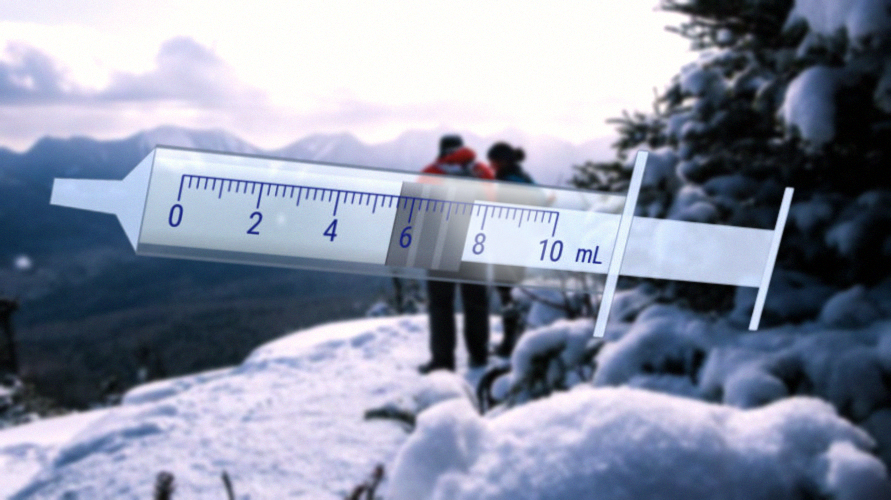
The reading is 5.6 mL
